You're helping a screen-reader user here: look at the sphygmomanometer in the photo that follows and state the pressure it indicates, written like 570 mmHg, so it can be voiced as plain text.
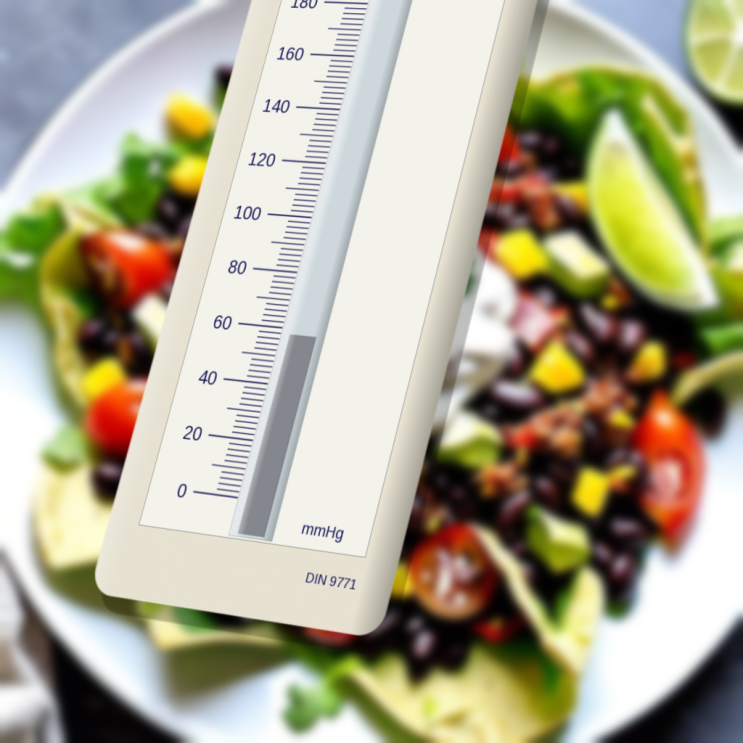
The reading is 58 mmHg
